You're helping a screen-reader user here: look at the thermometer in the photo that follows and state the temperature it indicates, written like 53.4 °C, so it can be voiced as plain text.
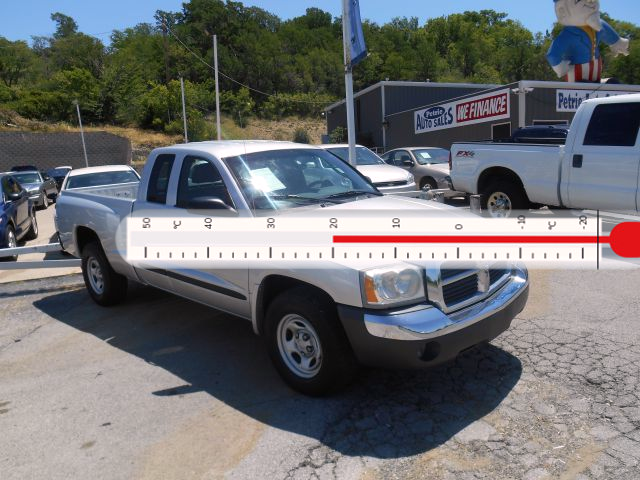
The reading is 20 °C
